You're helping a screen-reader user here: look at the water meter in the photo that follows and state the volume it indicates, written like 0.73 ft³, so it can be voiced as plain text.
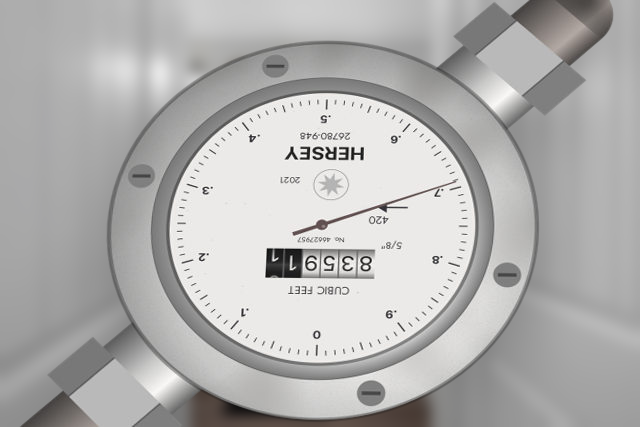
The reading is 835910.69 ft³
